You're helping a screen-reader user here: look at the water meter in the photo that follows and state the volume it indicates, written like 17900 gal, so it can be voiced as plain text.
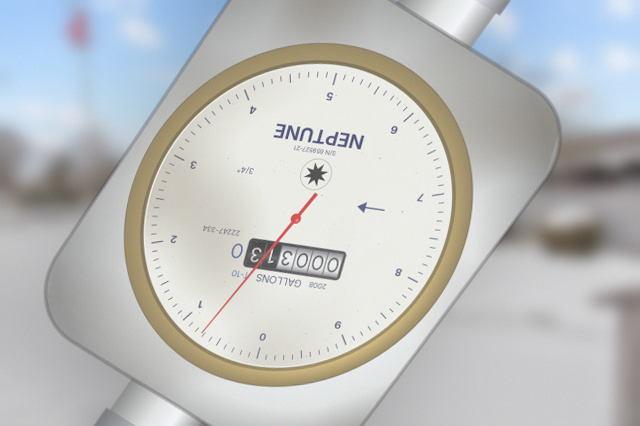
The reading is 3130.7 gal
